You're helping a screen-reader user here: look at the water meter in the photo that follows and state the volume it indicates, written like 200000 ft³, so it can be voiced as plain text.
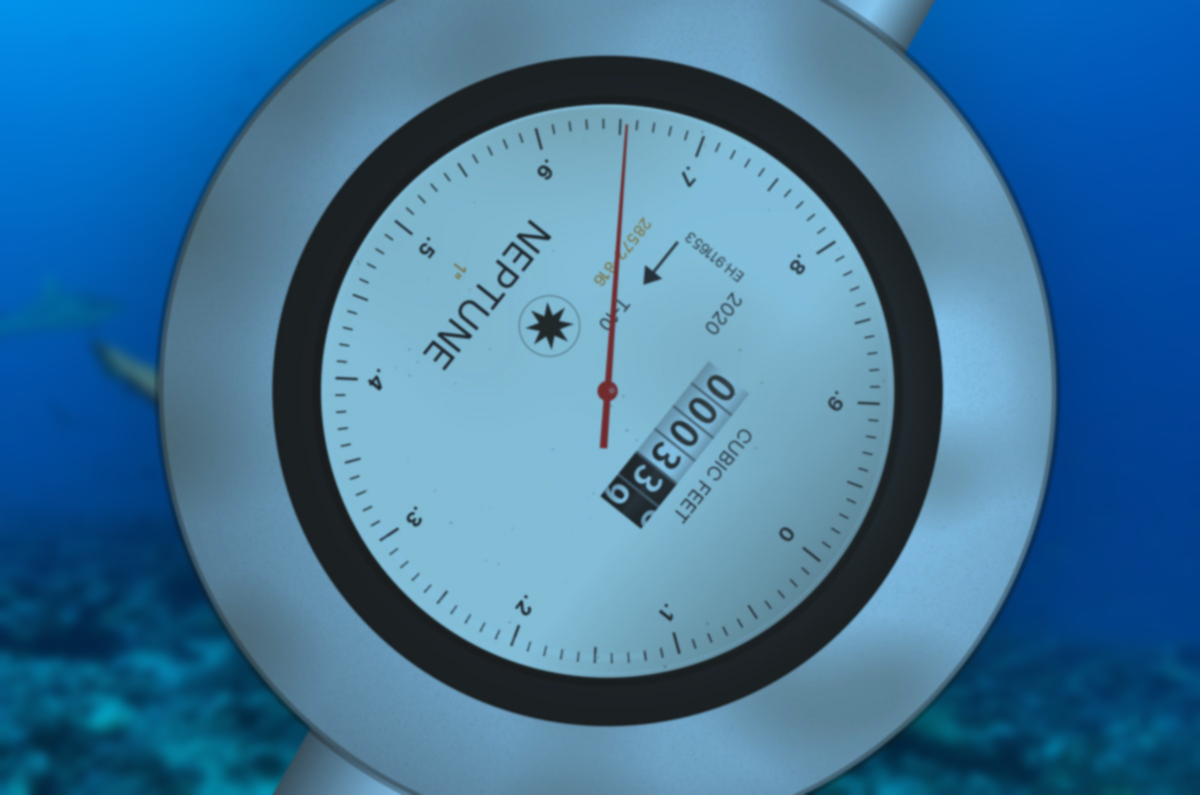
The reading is 338.65 ft³
